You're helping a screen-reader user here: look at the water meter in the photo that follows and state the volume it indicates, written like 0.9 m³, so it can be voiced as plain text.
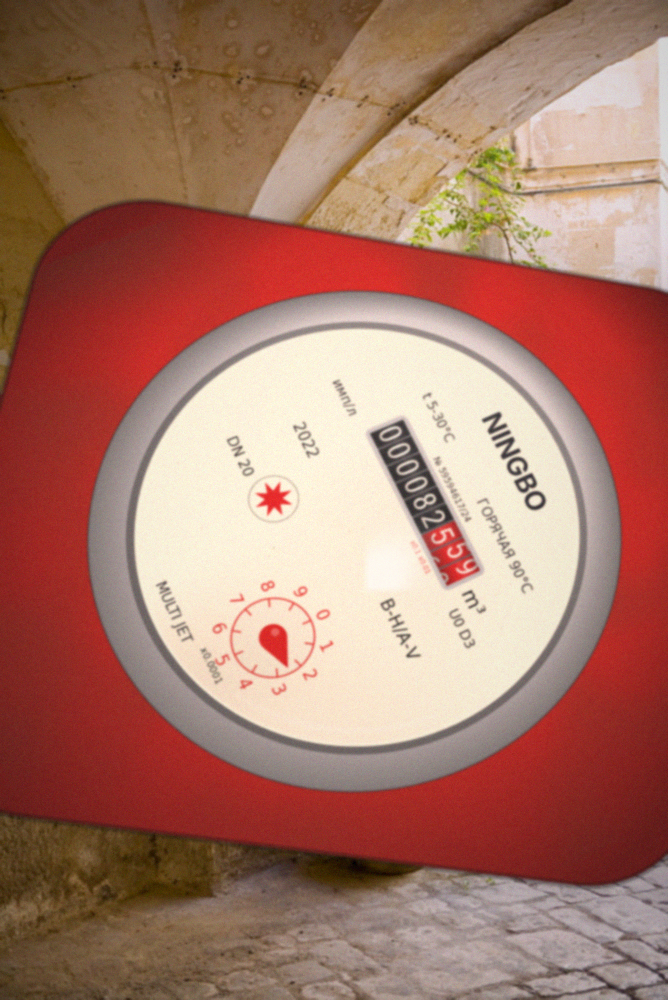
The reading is 82.5592 m³
